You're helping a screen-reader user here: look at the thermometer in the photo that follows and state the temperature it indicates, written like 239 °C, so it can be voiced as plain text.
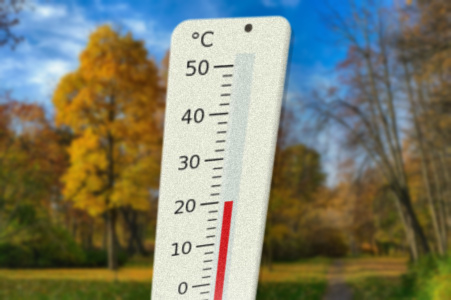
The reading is 20 °C
